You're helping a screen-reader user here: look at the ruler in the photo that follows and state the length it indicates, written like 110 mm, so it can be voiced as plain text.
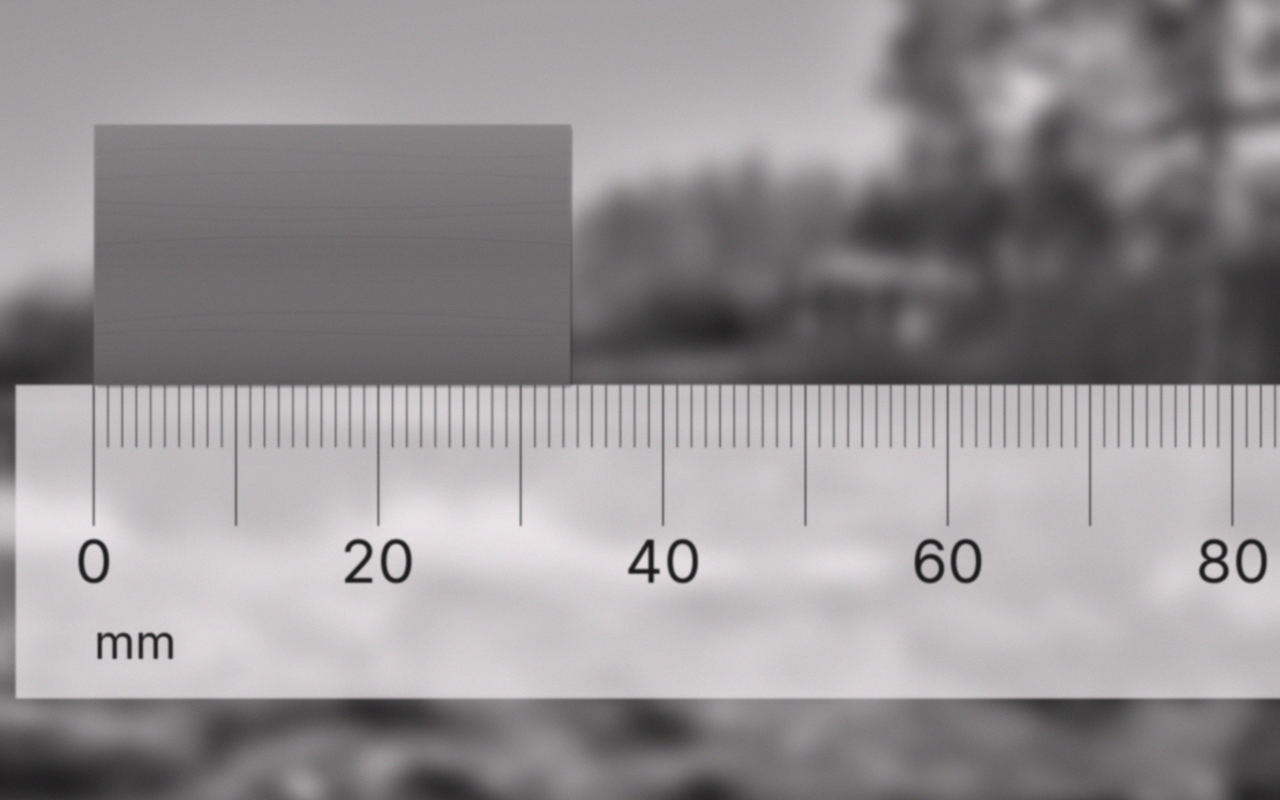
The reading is 33.5 mm
